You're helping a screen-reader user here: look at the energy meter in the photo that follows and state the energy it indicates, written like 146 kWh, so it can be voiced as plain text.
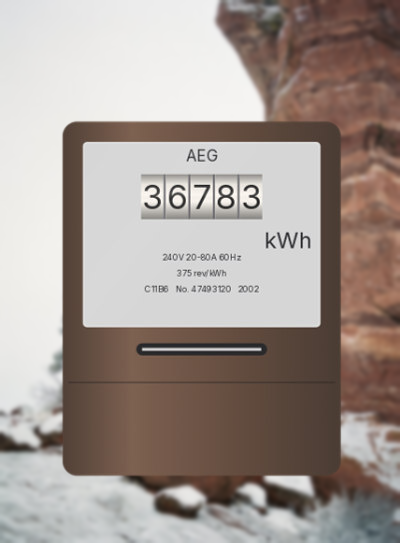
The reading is 36783 kWh
